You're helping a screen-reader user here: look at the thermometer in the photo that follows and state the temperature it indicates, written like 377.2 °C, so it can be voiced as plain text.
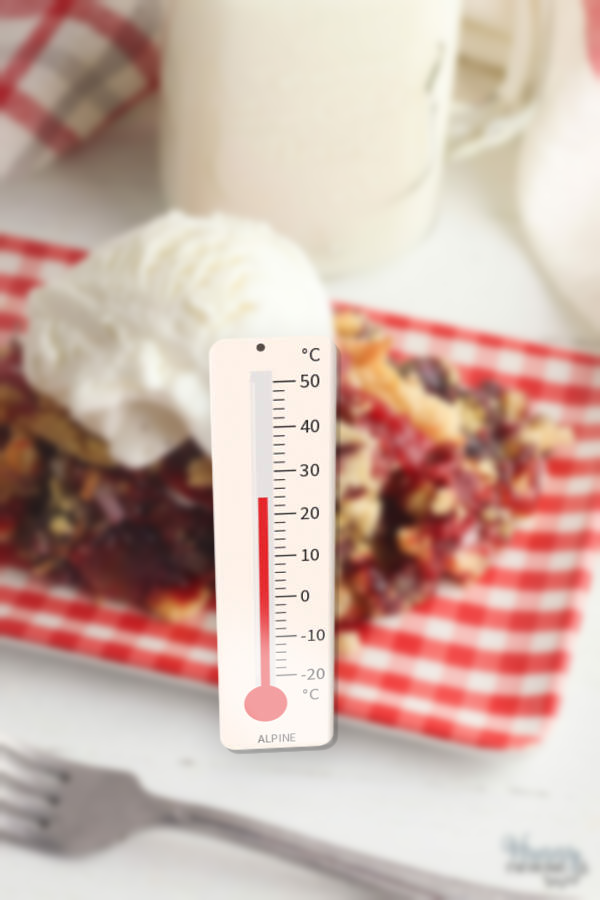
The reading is 24 °C
